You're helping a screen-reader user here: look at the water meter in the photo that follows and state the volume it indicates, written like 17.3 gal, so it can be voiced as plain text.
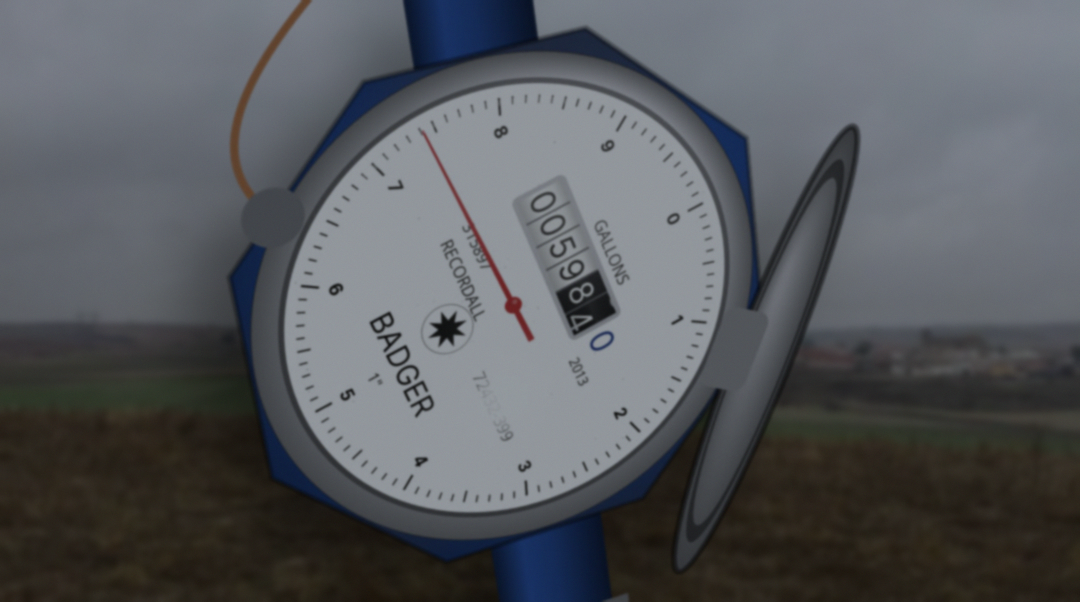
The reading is 59837.4 gal
